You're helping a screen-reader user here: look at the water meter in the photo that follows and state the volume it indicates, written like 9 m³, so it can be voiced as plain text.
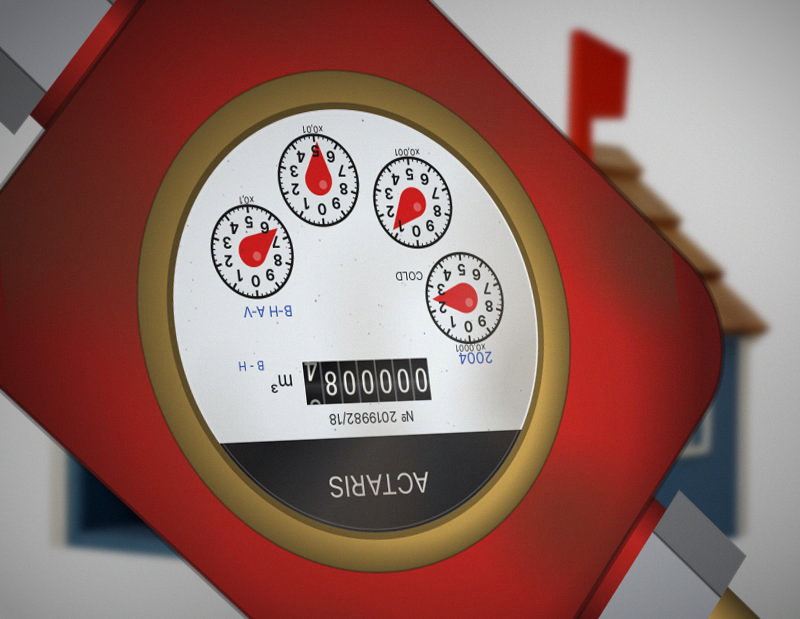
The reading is 83.6512 m³
